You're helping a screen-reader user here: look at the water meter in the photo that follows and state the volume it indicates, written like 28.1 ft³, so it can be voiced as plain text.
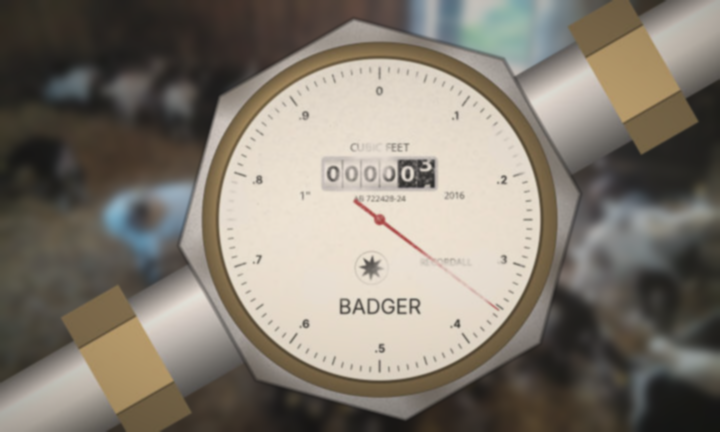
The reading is 3.35 ft³
